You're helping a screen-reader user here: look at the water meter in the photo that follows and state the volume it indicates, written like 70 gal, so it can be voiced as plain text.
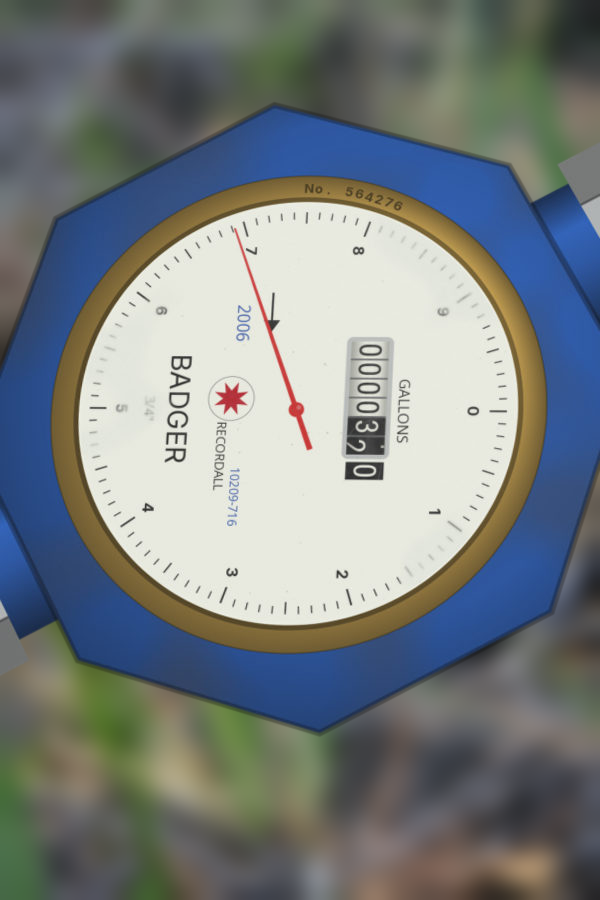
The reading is 316.9 gal
